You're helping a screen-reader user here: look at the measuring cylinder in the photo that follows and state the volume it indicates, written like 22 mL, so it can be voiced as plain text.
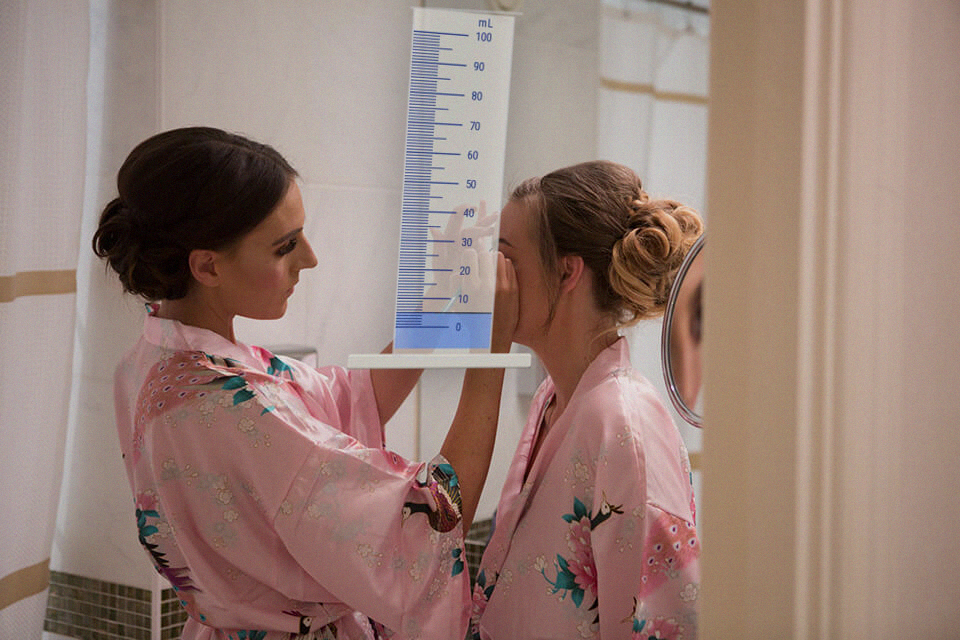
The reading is 5 mL
